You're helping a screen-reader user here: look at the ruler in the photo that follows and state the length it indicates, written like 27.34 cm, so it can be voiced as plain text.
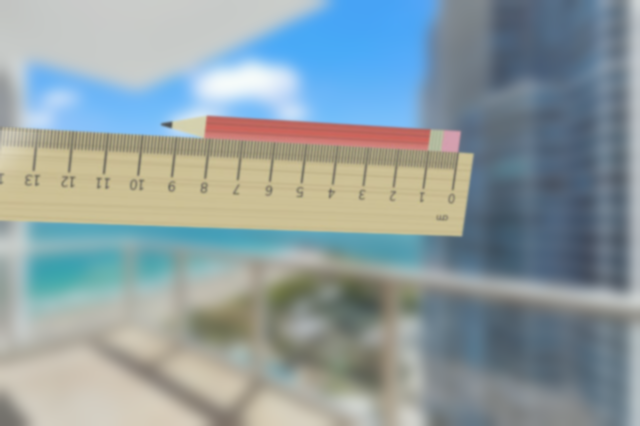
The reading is 9.5 cm
